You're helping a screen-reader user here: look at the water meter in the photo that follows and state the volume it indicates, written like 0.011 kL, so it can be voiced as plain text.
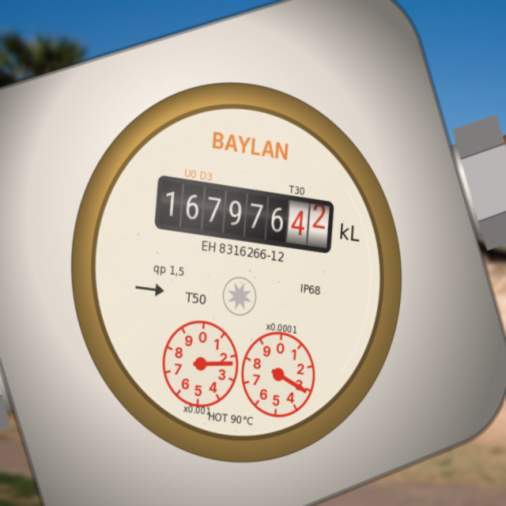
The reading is 167976.4223 kL
